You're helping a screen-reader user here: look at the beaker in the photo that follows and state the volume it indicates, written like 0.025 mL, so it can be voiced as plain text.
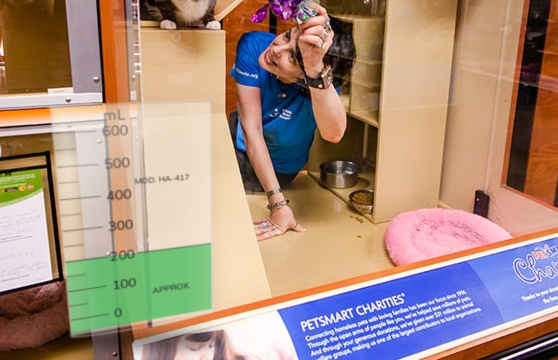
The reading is 200 mL
